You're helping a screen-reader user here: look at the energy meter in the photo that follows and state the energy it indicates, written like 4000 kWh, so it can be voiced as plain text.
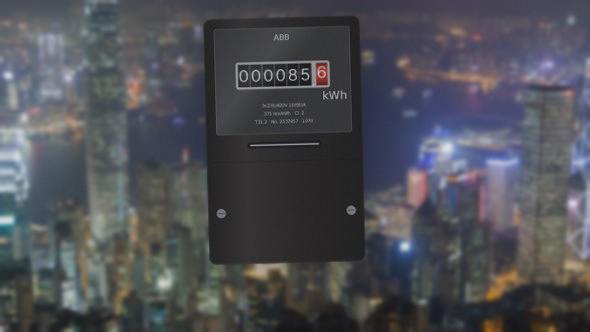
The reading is 85.6 kWh
